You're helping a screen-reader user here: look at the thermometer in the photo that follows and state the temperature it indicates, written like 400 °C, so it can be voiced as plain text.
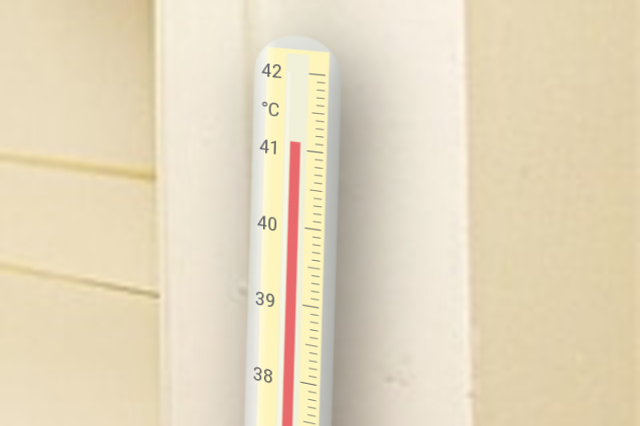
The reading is 41.1 °C
